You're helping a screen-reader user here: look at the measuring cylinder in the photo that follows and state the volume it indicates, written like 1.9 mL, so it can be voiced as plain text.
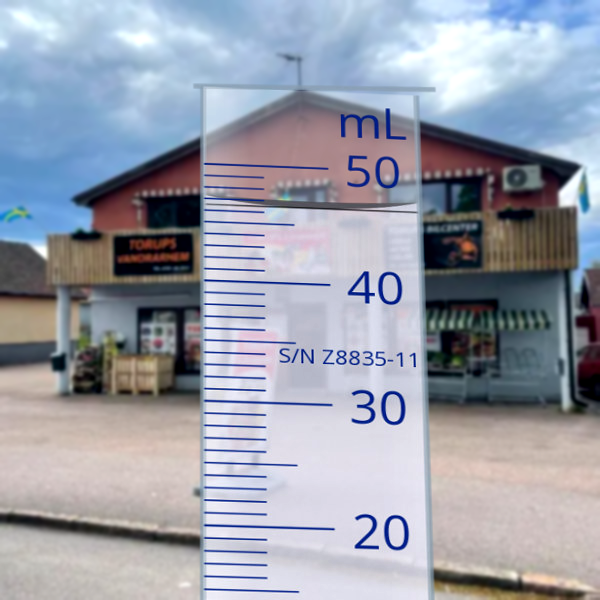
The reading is 46.5 mL
